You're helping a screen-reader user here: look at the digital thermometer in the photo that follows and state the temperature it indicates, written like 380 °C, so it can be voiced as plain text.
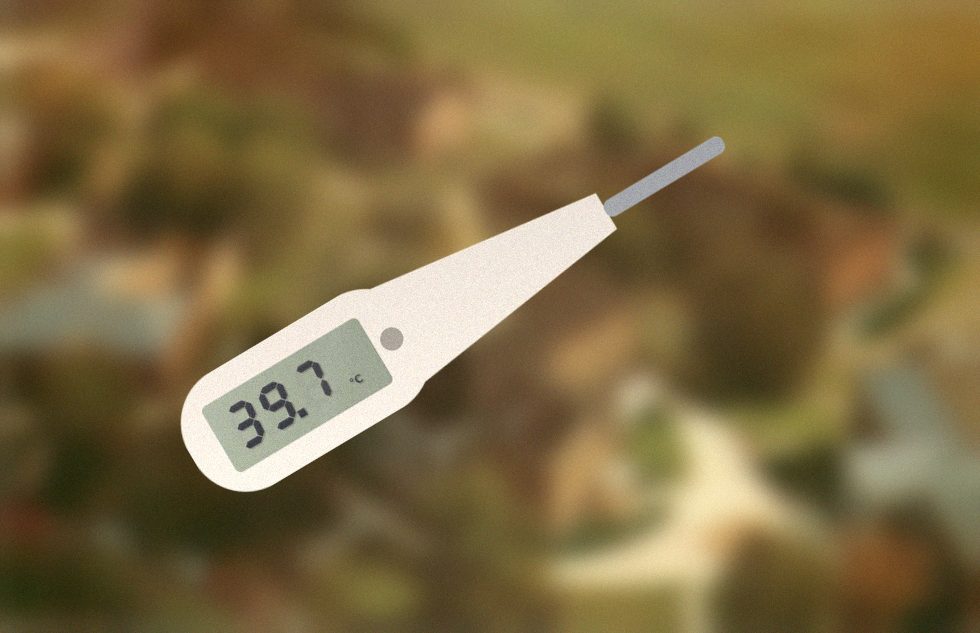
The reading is 39.7 °C
